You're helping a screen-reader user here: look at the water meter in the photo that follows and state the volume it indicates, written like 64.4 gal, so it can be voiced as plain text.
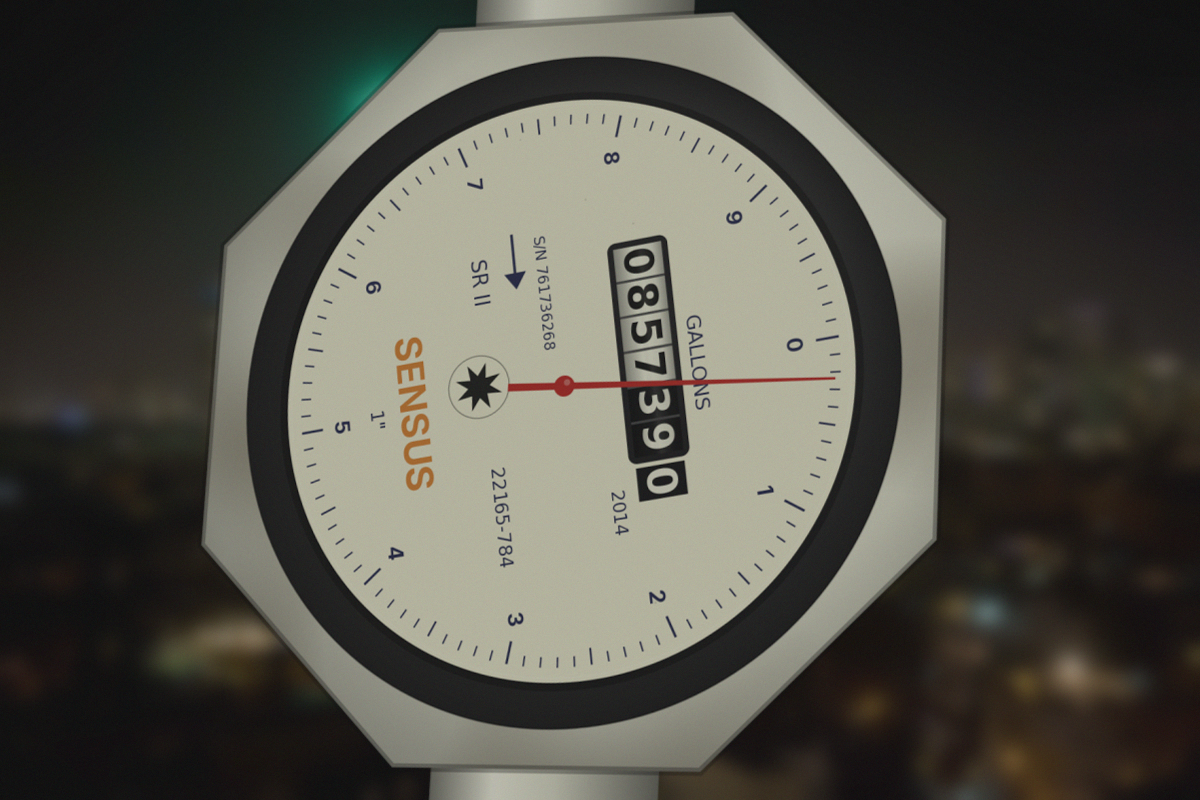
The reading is 857390.2 gal
